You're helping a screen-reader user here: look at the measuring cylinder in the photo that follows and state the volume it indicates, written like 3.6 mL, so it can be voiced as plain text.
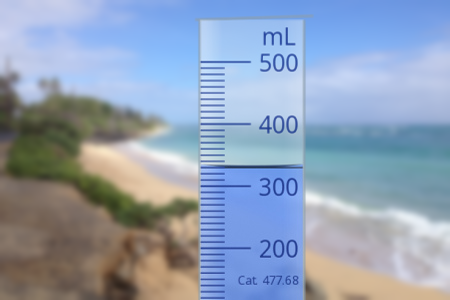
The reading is 330 mL
